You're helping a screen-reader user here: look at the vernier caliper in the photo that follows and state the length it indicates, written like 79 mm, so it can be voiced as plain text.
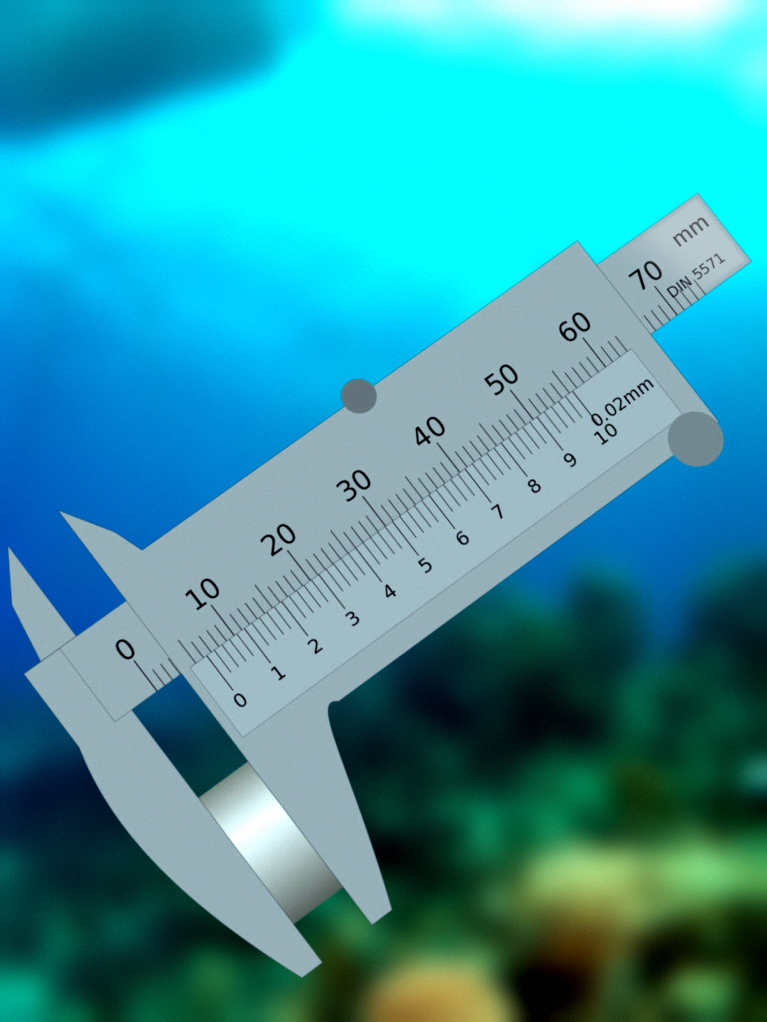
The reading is 6.4 mm
